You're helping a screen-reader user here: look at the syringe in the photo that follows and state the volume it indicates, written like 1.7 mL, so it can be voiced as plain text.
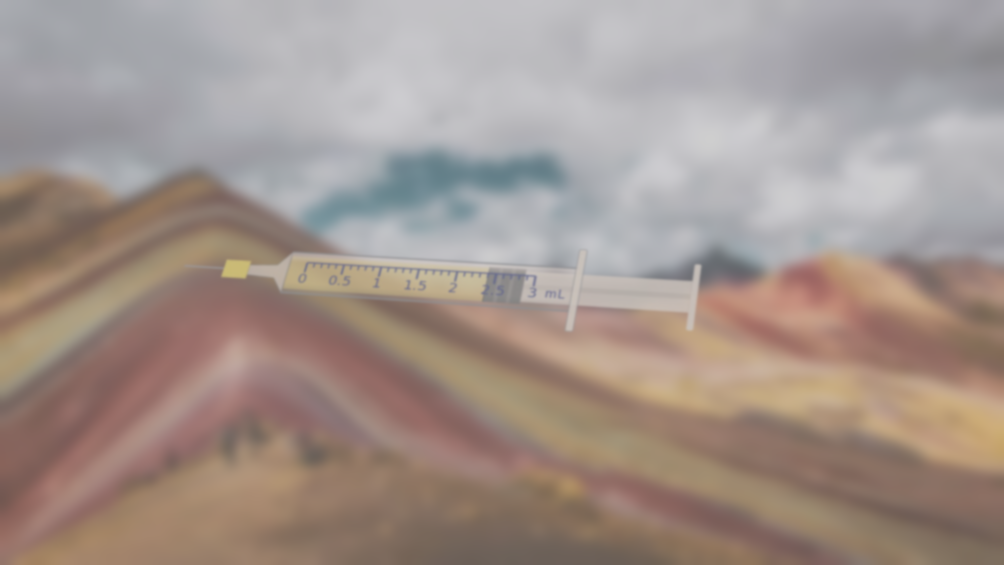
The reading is 2.4 mL
